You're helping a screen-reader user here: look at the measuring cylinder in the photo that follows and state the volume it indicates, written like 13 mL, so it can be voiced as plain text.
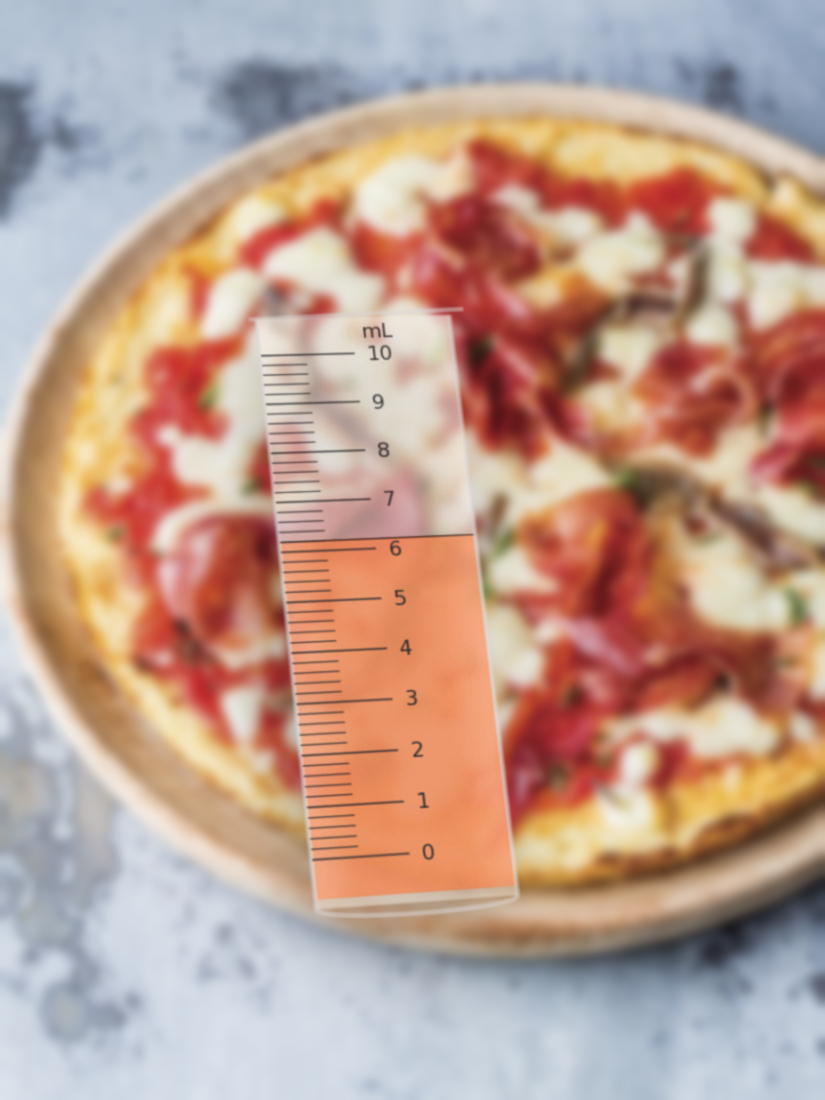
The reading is 6.2 mL
